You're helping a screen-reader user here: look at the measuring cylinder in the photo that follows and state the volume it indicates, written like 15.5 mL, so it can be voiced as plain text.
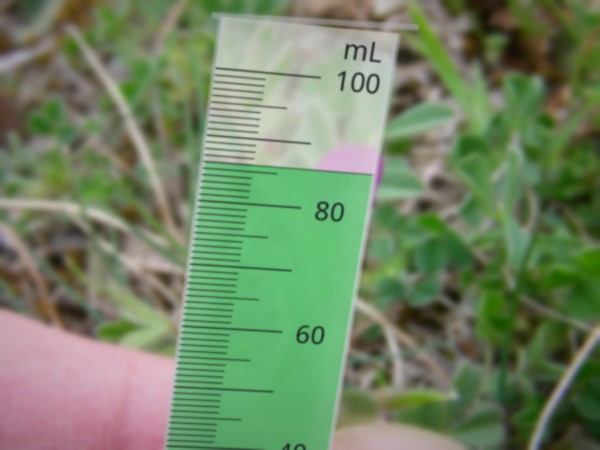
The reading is 86 mL
